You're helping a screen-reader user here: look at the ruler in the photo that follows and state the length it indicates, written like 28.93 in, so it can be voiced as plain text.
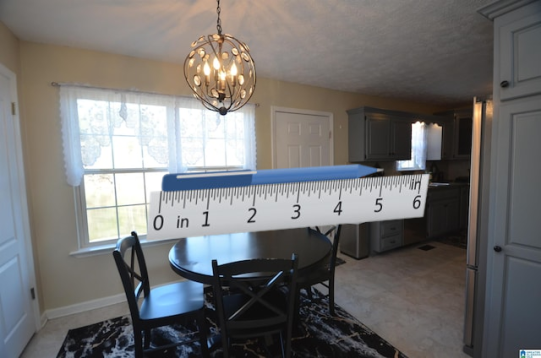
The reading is 5 in
